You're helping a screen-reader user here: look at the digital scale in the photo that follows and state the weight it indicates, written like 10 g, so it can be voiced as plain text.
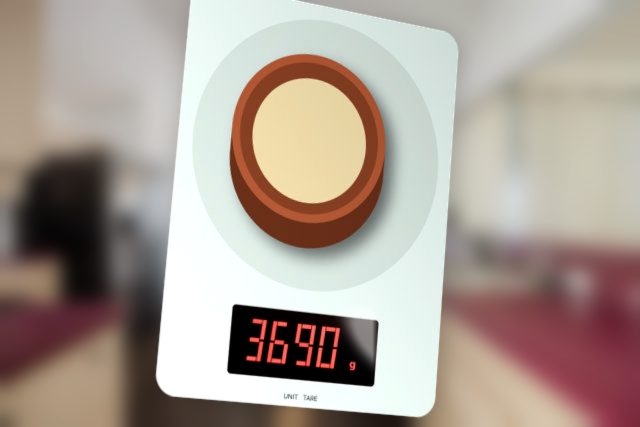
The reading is 3690 g
